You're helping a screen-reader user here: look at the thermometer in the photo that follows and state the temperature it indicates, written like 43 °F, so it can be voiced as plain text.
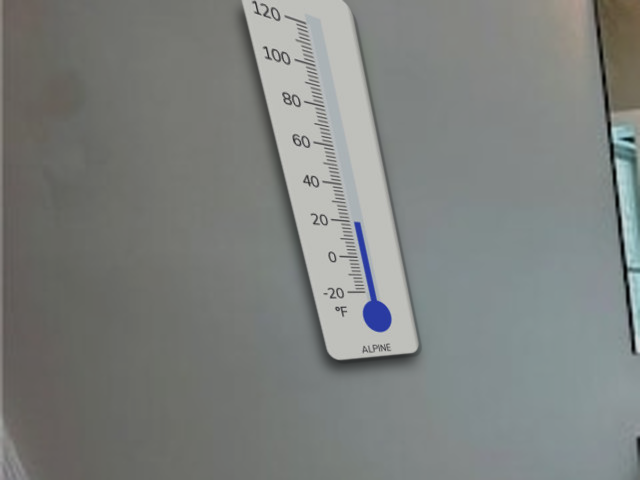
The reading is 20 °F
